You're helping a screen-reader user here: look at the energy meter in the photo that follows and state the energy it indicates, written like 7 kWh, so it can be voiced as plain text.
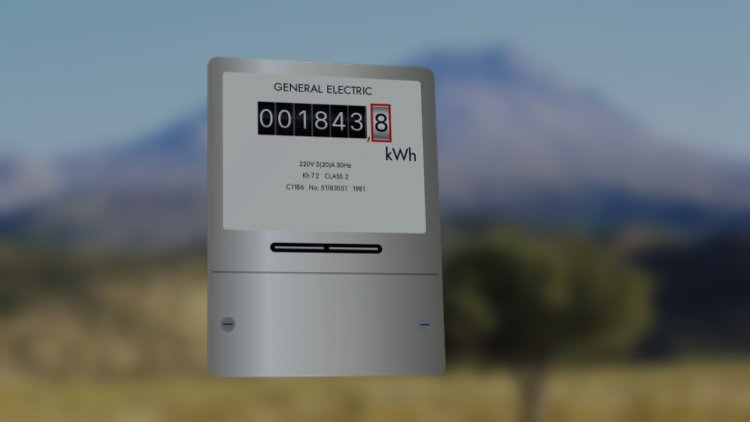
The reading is 1843.8 kWh
